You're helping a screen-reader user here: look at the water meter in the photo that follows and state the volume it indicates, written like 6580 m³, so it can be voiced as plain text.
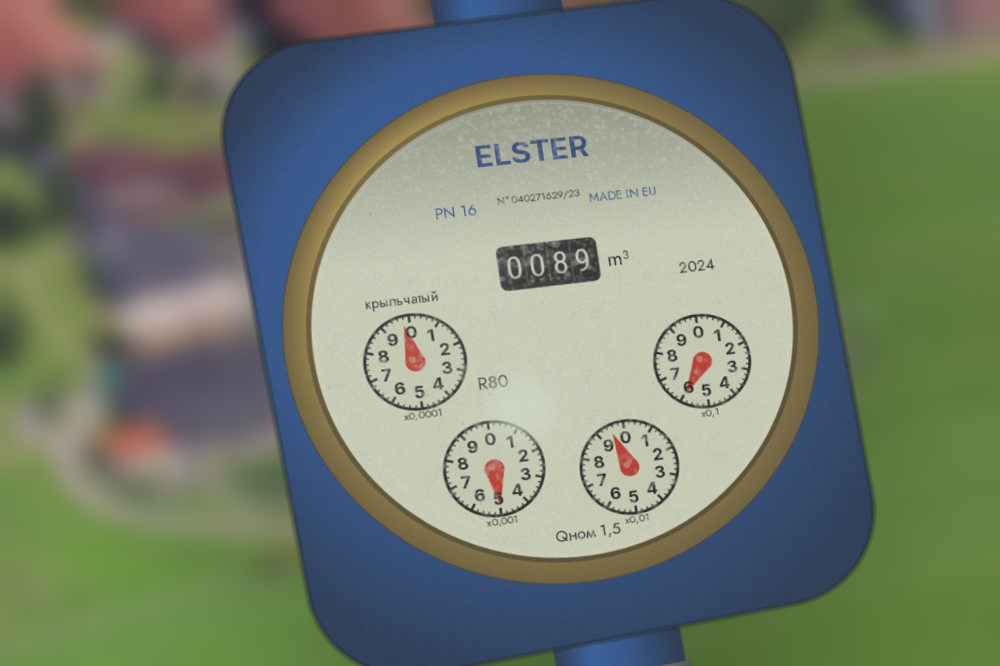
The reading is 89.5949 m³
